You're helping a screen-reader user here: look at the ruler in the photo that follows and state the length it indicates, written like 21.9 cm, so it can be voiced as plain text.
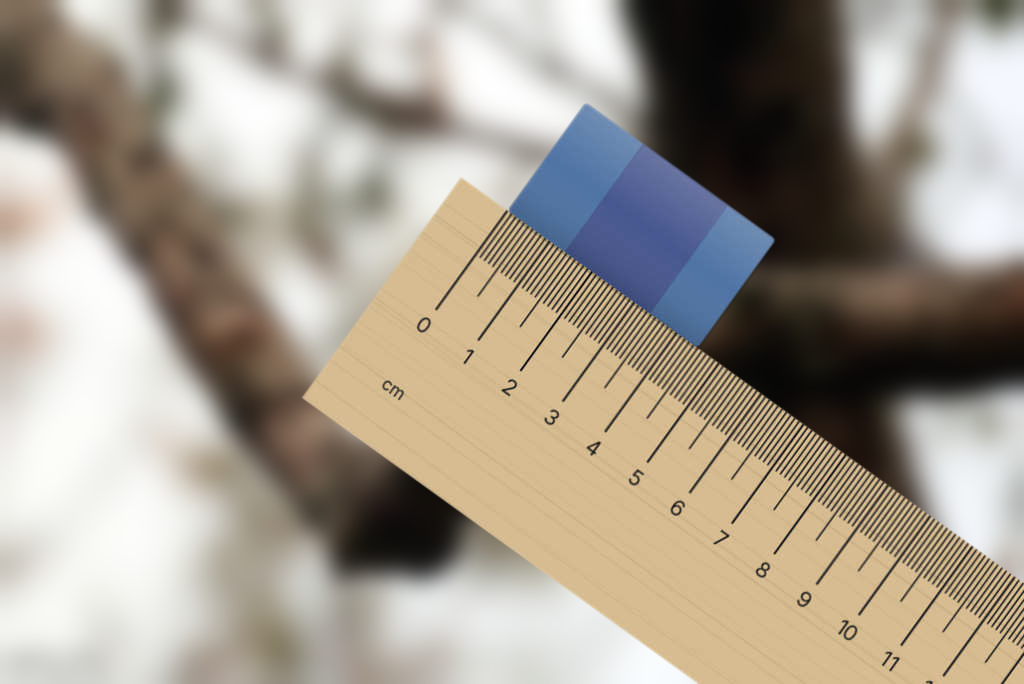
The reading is 4.5 cm
